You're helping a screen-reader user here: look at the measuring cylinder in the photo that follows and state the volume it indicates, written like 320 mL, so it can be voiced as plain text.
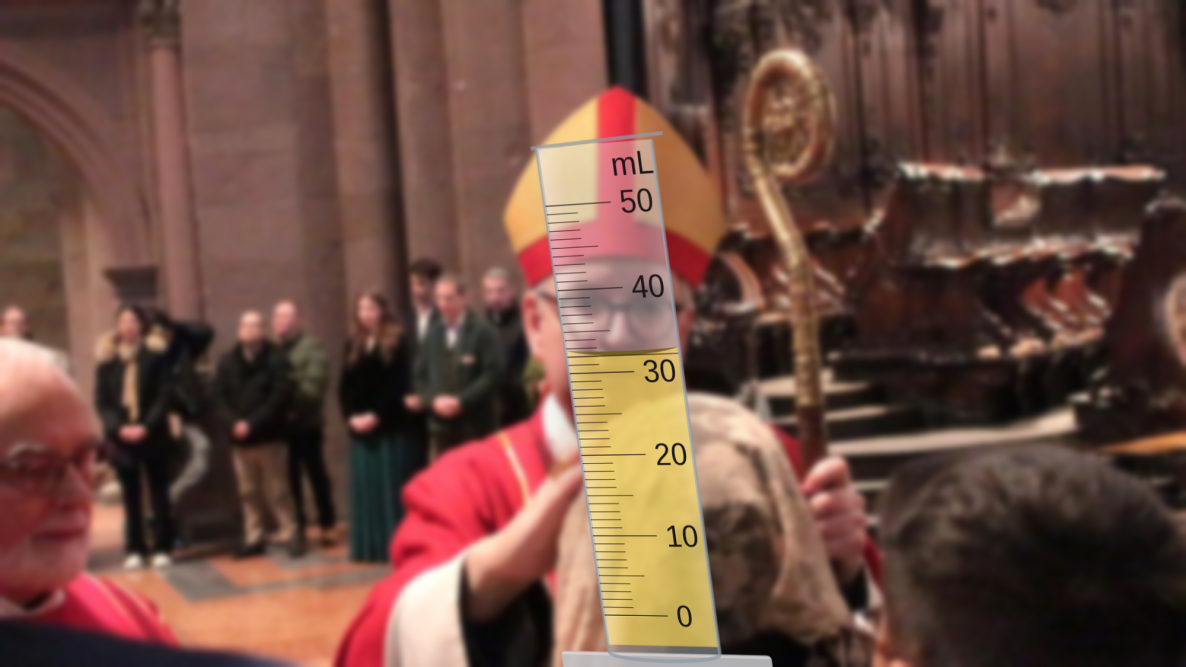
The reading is 32 mL
